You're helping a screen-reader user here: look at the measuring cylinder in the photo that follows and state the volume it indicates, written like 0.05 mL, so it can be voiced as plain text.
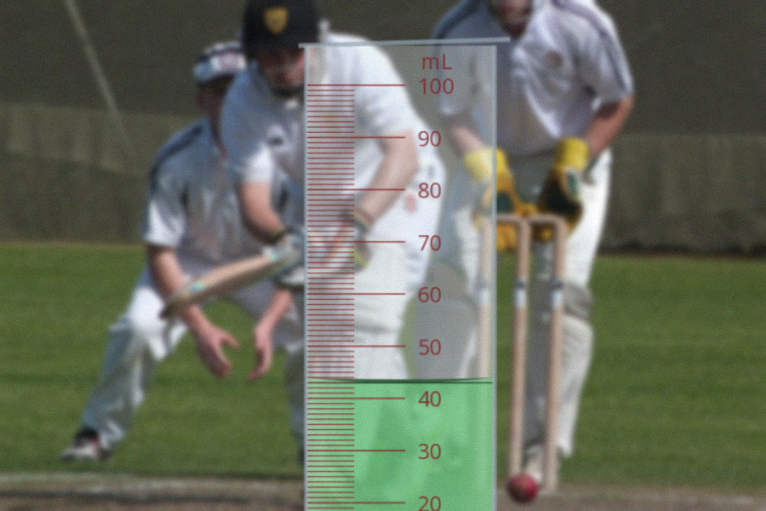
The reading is 43 mL
